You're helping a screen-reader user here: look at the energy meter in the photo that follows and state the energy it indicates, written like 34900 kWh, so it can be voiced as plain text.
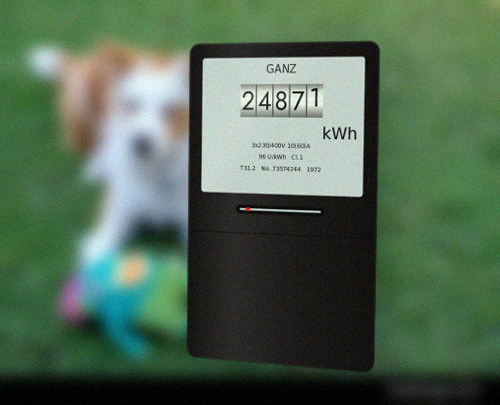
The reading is 24871 kWh
